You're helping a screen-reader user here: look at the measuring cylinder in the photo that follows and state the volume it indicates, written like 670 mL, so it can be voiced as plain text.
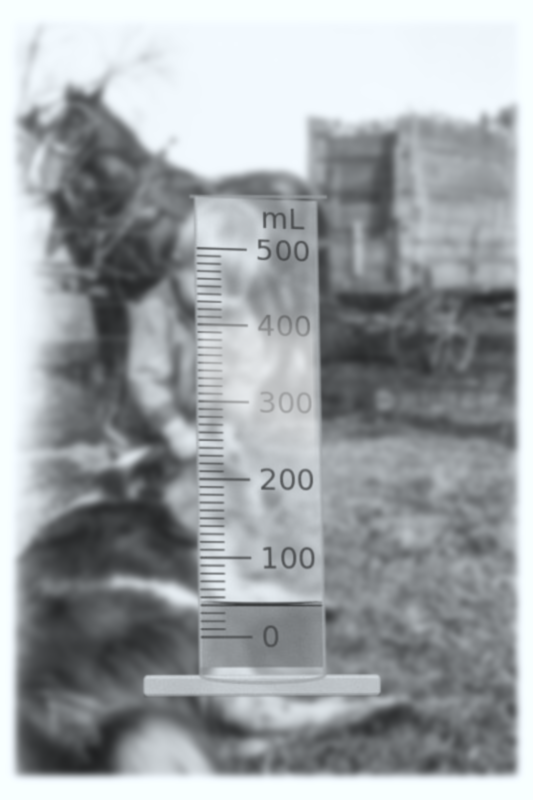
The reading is 40 mL
